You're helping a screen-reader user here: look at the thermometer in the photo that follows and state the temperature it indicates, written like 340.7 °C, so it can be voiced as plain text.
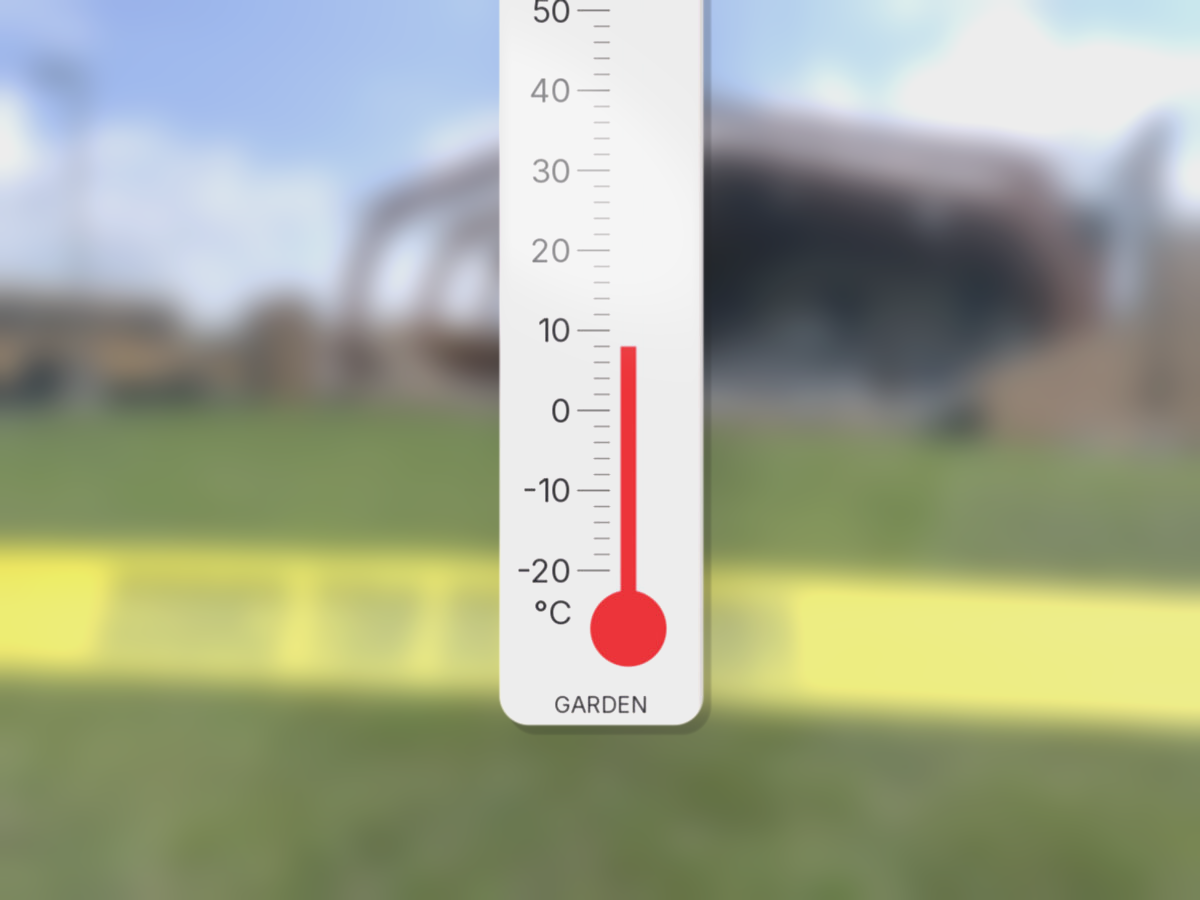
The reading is 8 °C
